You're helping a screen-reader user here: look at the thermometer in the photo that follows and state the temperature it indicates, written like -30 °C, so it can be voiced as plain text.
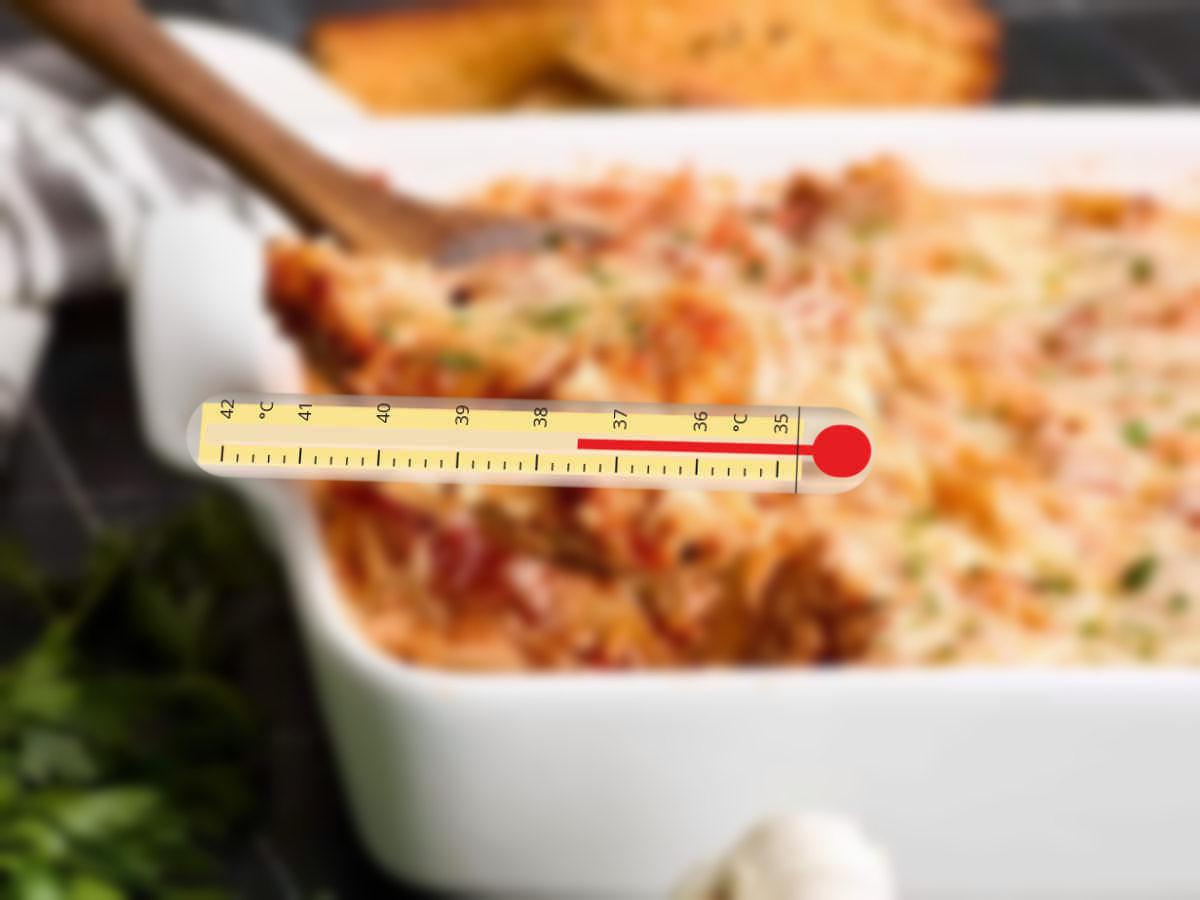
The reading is 37.5 °C
